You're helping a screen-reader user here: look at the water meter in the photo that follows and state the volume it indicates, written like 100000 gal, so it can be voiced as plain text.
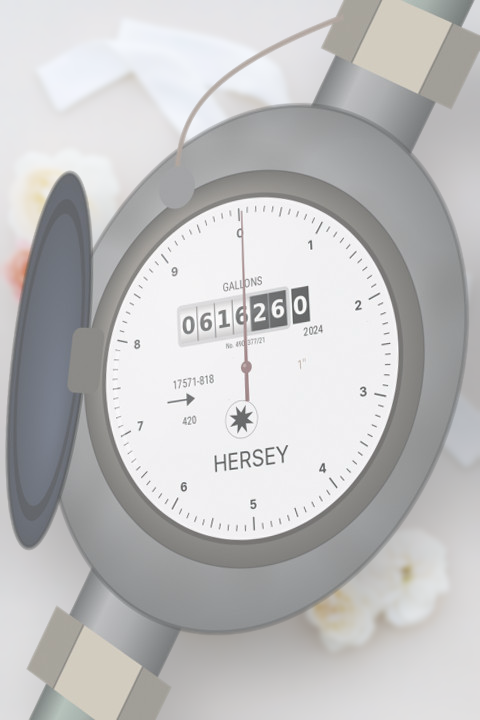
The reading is 616260.0 gal
